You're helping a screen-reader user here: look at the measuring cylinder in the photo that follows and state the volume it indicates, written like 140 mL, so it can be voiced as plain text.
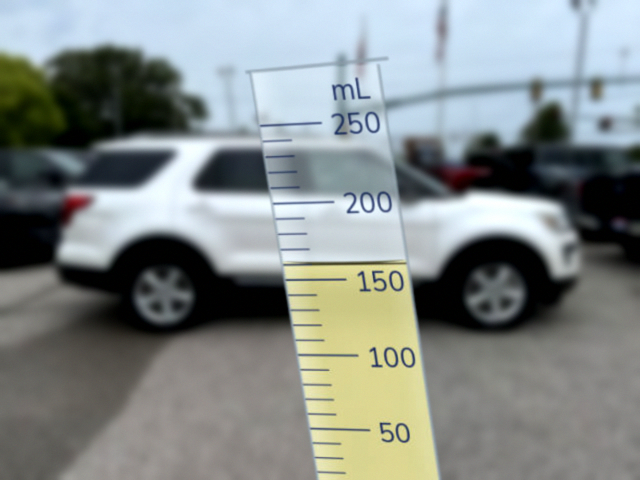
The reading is 160 mL
